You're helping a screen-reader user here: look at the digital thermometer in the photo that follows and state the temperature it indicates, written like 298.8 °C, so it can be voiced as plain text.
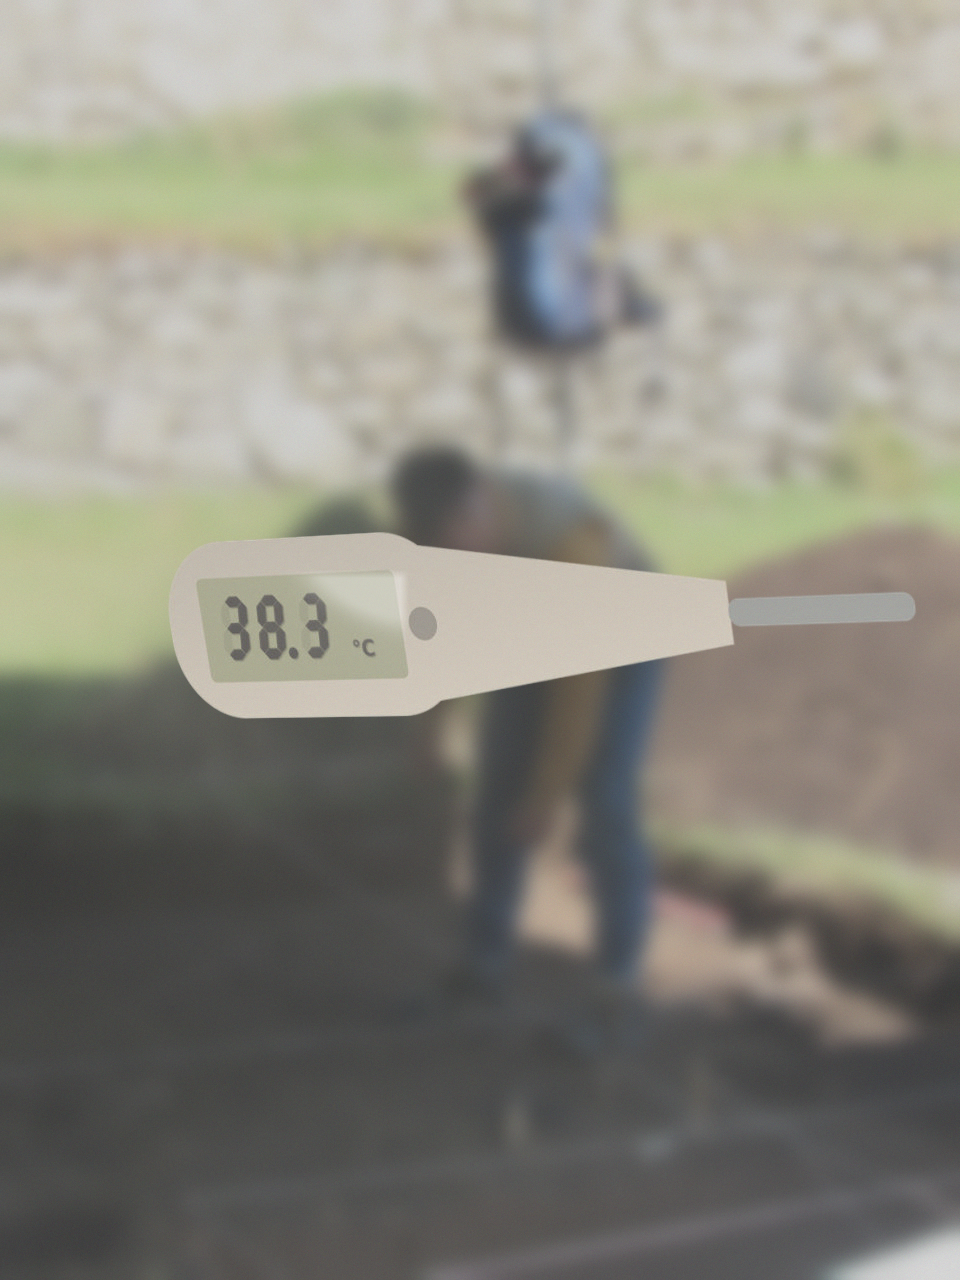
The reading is 38.3 °C
